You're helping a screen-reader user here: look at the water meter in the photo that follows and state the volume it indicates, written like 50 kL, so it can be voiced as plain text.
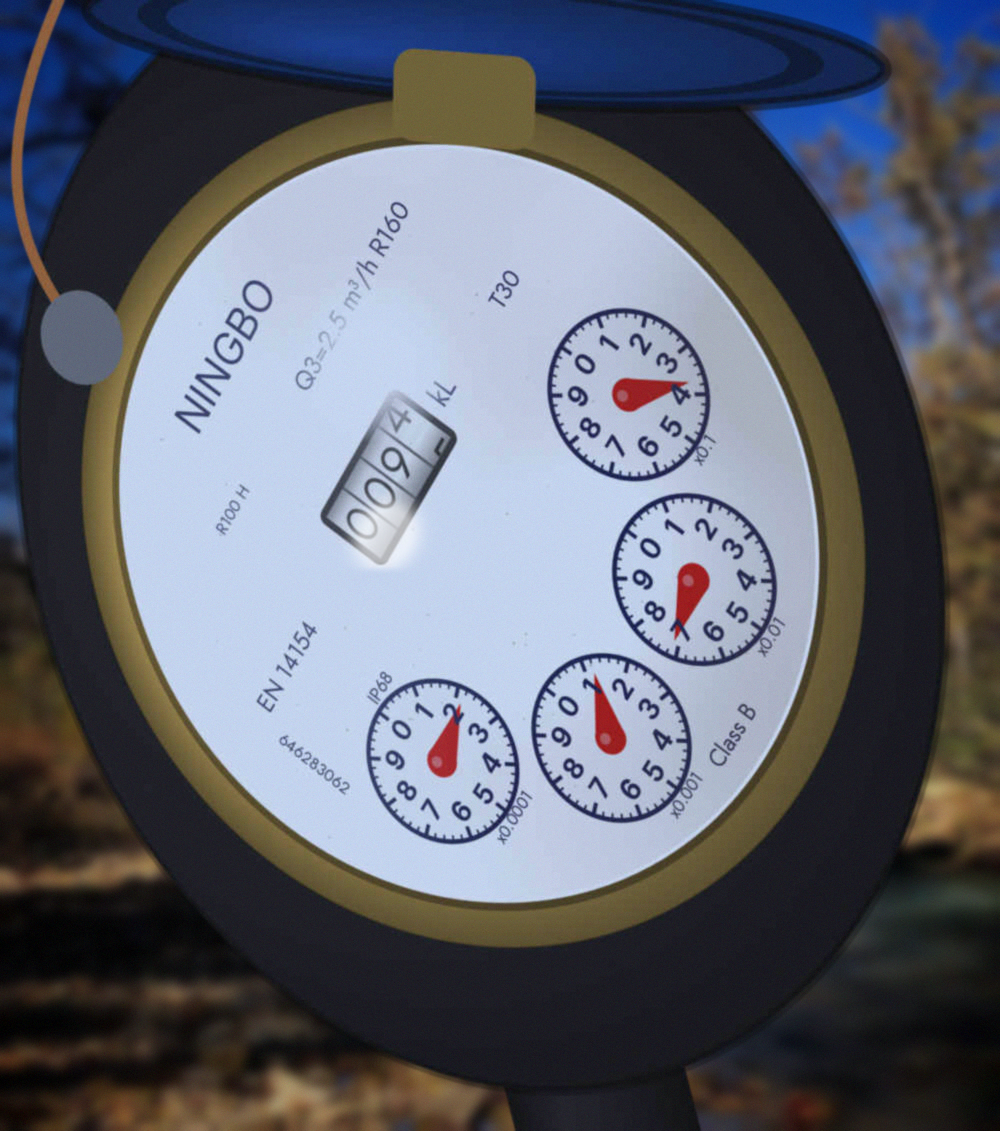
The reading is 94.3712 kL
